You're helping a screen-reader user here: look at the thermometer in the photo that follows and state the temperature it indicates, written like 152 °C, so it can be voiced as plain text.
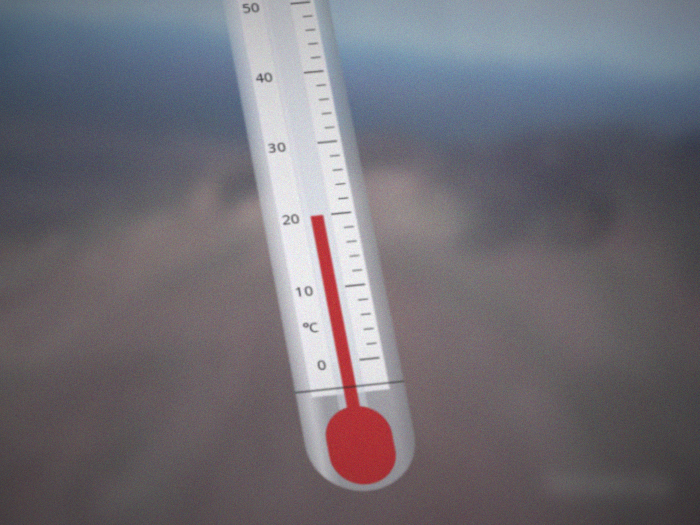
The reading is 20 °C
